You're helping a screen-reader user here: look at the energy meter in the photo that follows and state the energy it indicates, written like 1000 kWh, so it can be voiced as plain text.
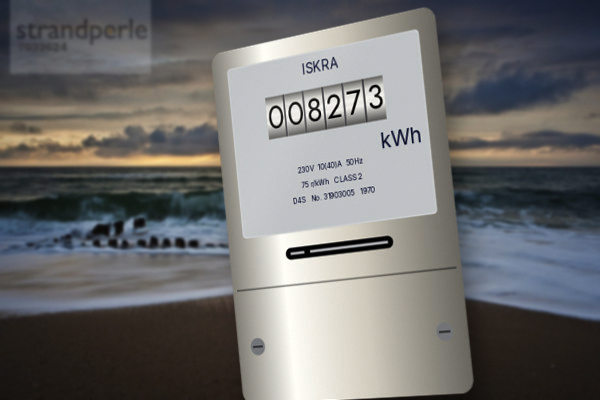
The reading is 8273 kWh
